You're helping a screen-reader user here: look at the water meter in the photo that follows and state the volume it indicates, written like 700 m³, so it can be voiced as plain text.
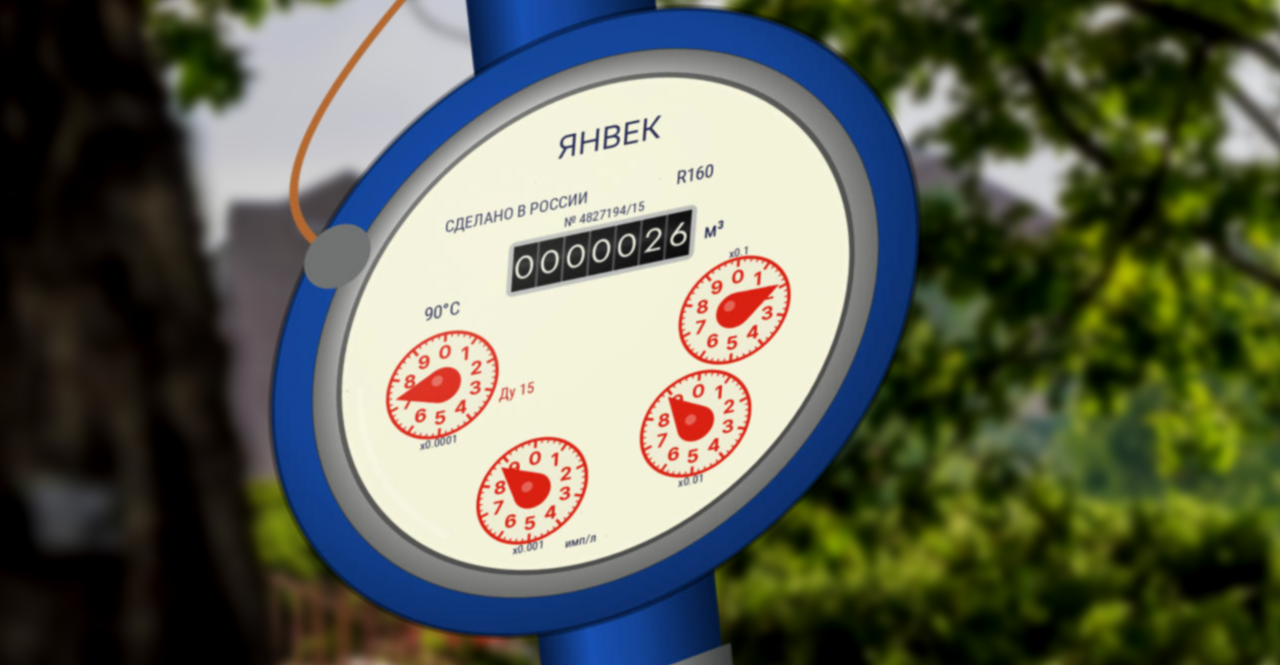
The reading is 26.1887 m³
